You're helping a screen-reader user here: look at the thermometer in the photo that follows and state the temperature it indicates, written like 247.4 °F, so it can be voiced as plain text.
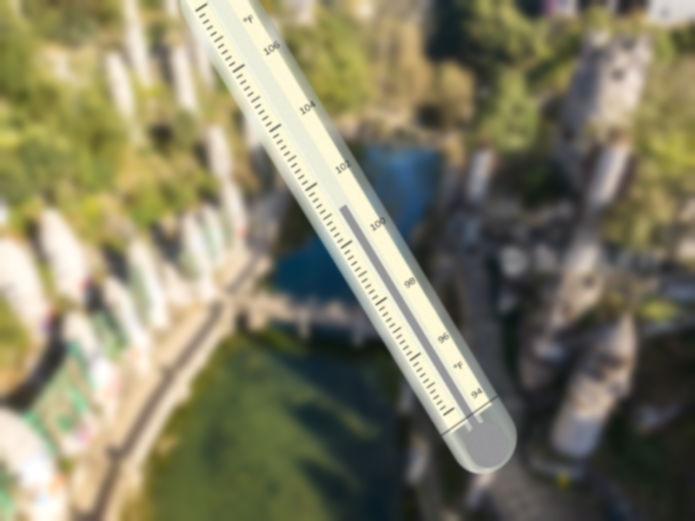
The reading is 101 °F
